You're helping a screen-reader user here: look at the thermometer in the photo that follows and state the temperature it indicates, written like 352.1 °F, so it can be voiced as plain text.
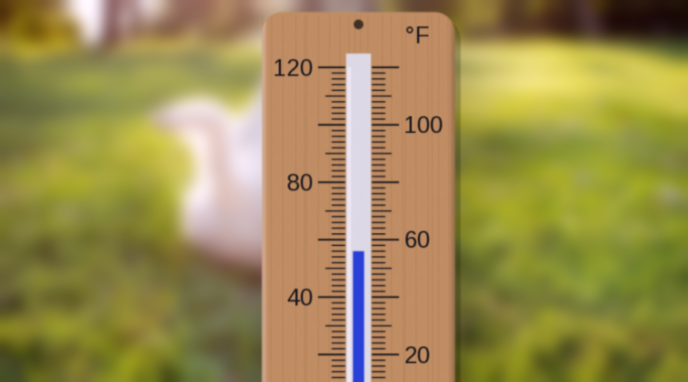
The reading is 56 °F
